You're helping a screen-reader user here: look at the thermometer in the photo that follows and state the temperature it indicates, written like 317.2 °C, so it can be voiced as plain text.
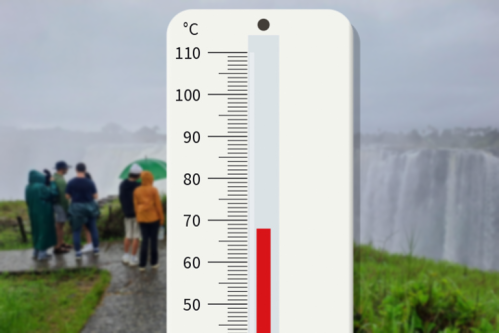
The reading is 68 °C
